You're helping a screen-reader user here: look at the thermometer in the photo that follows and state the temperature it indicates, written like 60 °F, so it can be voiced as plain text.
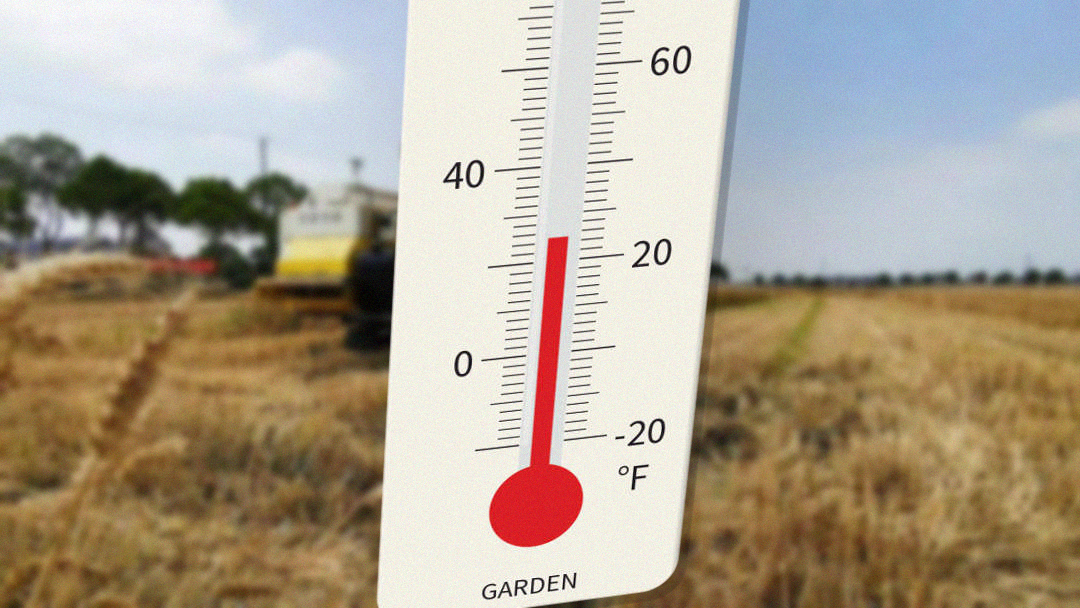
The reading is 25 °F
